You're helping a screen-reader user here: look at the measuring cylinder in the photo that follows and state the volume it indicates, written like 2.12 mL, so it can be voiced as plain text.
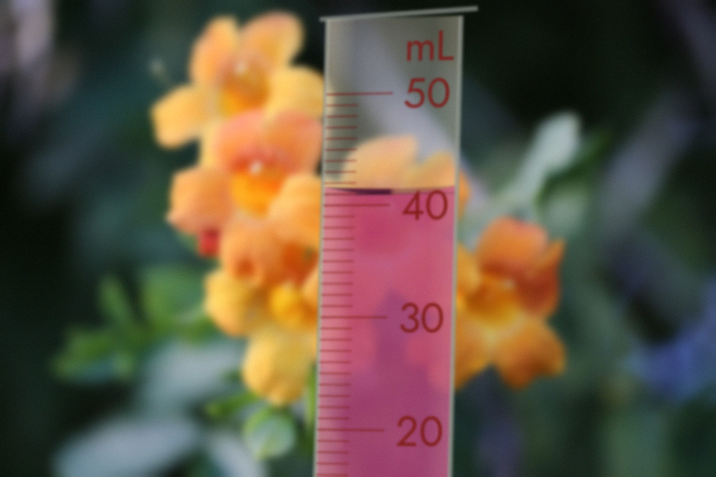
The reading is 41 mL
